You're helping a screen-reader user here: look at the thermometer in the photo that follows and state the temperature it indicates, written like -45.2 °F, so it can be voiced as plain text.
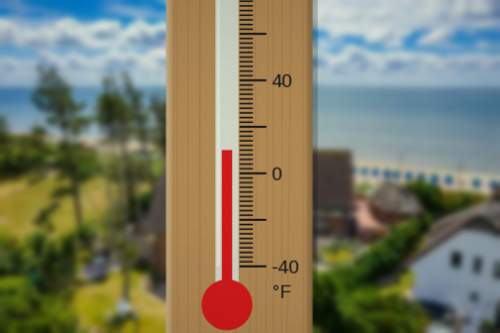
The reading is 10 °F
